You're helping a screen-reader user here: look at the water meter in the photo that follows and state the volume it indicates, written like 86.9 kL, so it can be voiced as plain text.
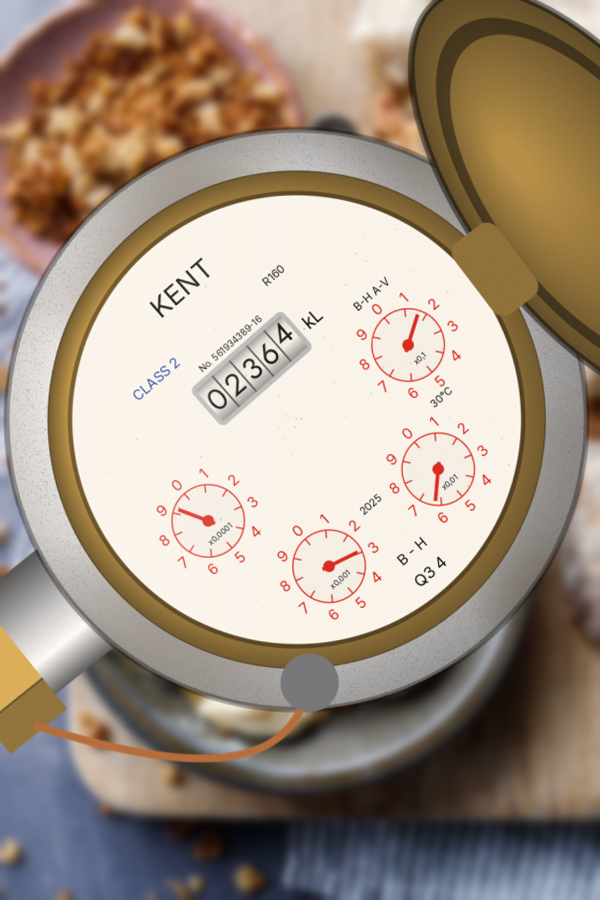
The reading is 2364.1629 kL
